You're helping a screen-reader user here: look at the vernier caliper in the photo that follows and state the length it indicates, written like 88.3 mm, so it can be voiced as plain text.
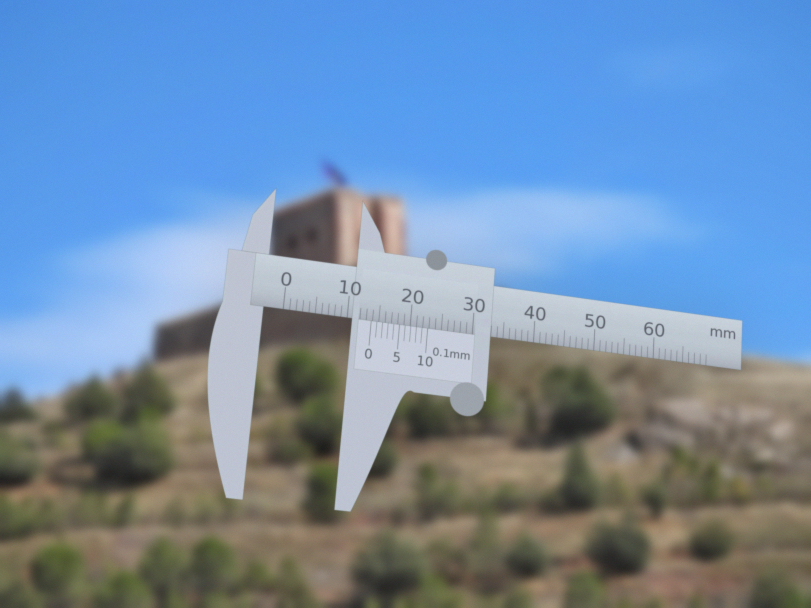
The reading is 13.8 mm
